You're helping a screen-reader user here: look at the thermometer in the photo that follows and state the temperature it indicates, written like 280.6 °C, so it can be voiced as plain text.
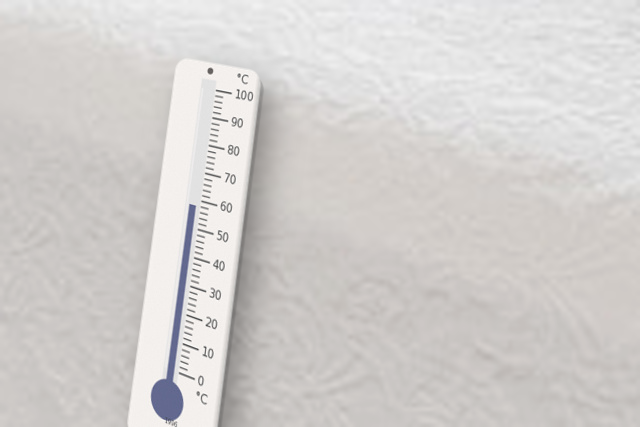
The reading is 58 °C
